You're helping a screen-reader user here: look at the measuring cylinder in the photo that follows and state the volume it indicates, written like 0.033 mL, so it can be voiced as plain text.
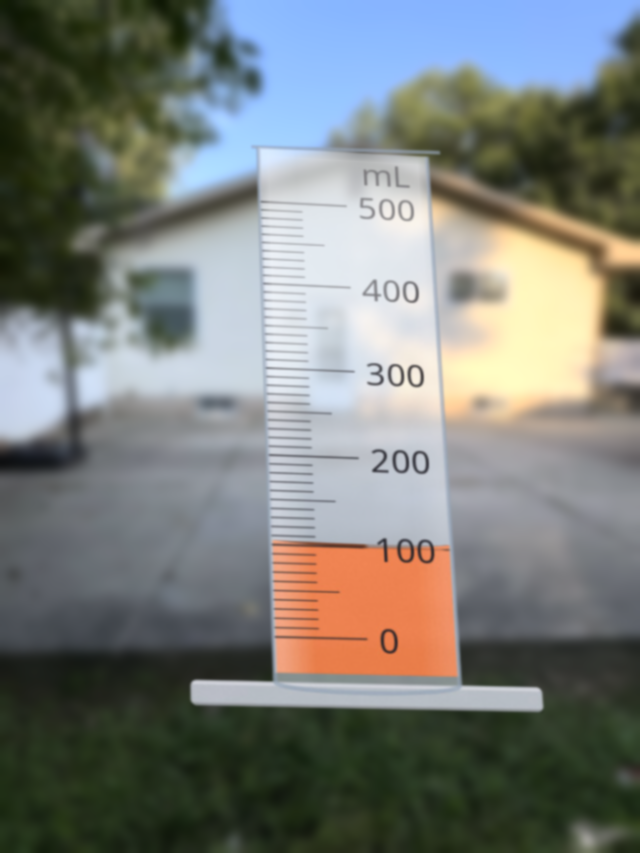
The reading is 100 mL
